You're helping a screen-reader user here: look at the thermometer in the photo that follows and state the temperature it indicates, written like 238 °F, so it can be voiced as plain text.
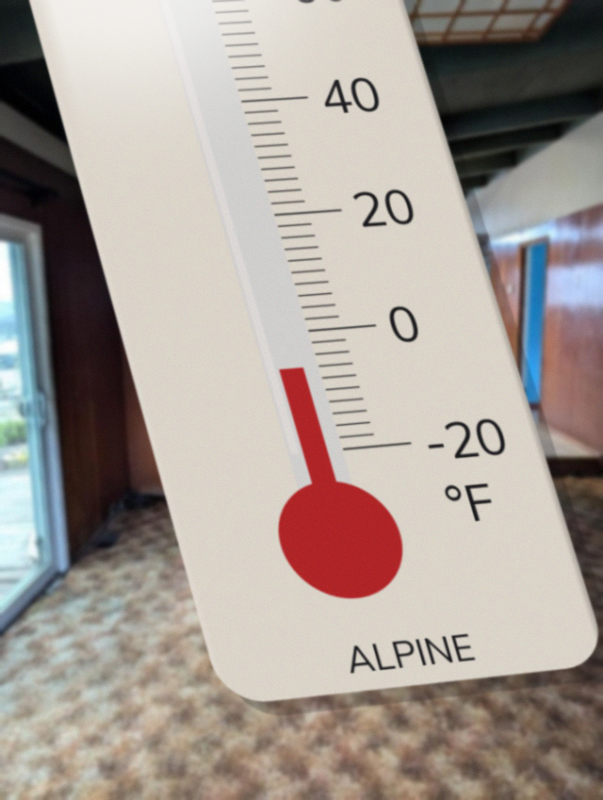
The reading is -6 °F
